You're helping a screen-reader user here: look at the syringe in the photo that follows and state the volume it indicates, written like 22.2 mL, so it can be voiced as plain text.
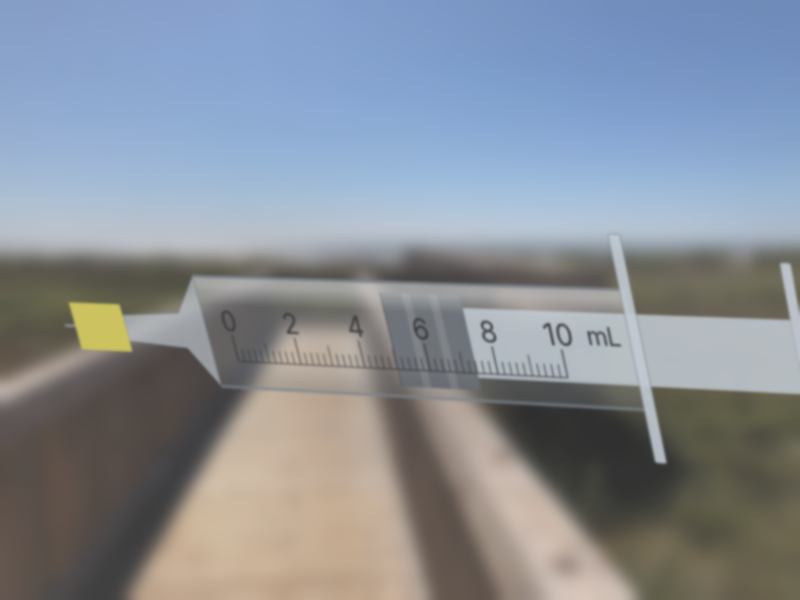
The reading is 5 mL
